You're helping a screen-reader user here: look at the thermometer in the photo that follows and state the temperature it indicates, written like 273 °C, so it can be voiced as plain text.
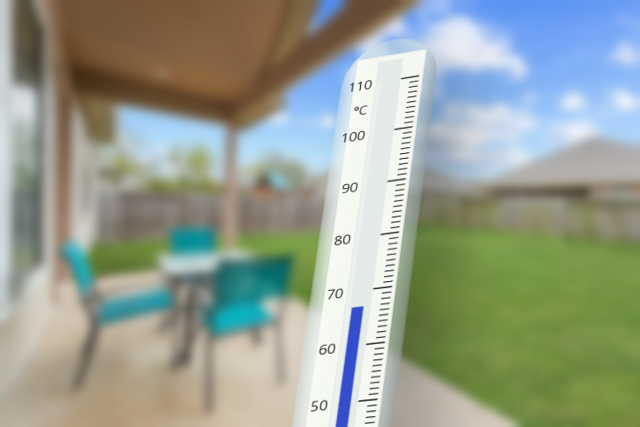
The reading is 67 °C
